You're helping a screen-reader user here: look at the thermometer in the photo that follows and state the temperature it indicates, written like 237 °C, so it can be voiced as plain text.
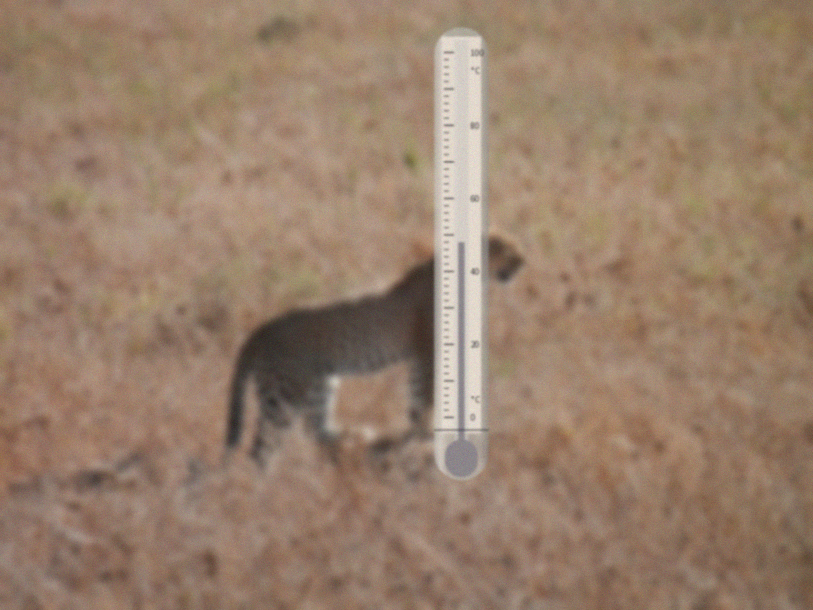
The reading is 48 °C
